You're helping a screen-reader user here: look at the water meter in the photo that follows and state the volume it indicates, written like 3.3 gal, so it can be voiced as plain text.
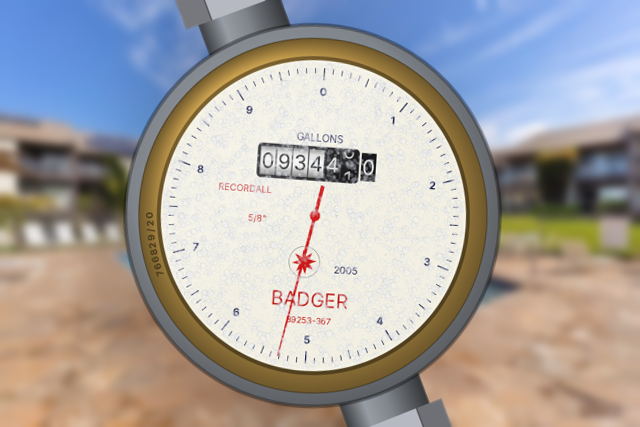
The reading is 934405.3 gal
